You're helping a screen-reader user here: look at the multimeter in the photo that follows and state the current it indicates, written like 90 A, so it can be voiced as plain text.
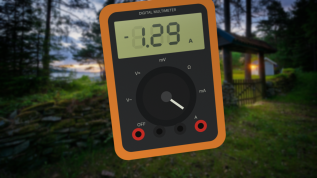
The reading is -1.29 A
